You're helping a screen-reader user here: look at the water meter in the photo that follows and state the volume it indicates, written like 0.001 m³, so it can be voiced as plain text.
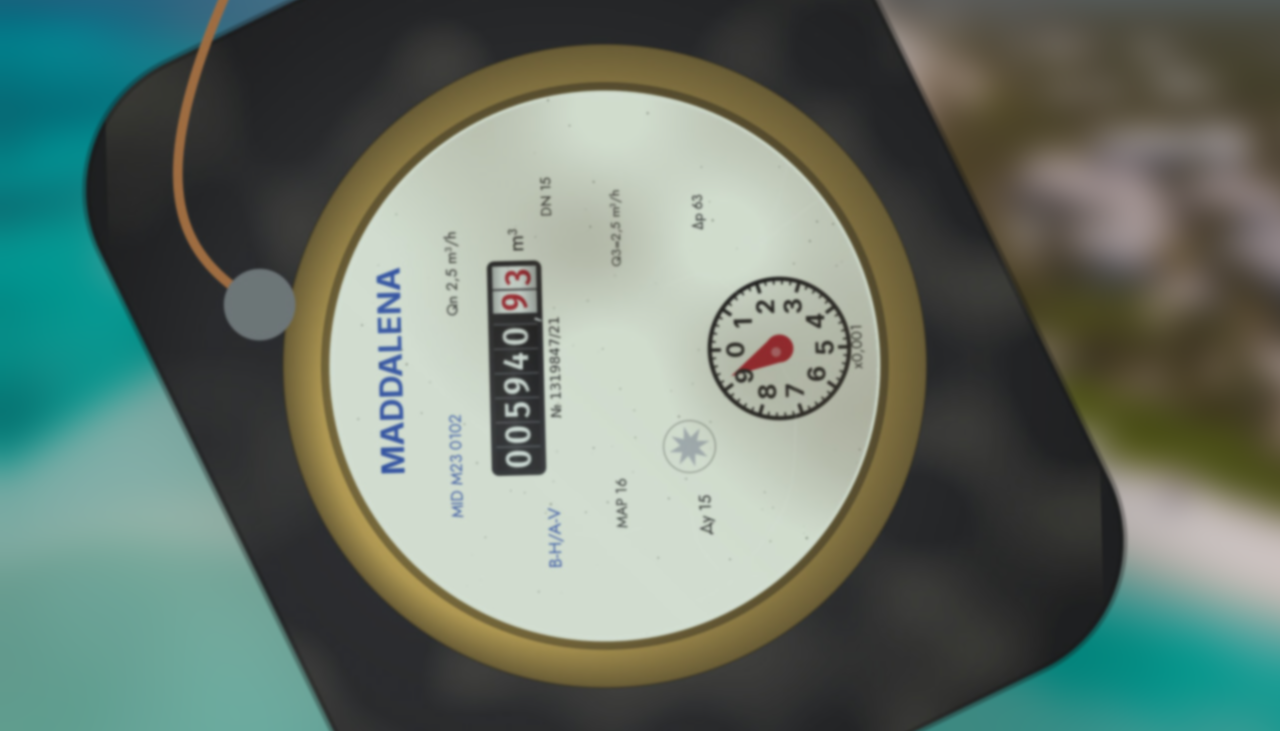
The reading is 5940.929 m³
